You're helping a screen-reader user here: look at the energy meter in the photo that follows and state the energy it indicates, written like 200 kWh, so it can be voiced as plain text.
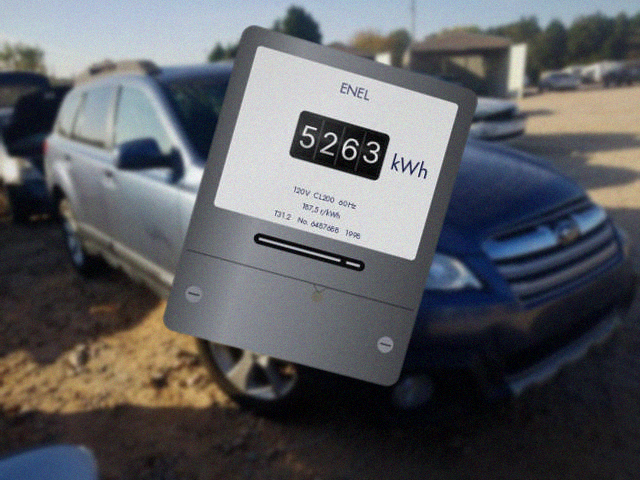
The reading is 5263 kWh
